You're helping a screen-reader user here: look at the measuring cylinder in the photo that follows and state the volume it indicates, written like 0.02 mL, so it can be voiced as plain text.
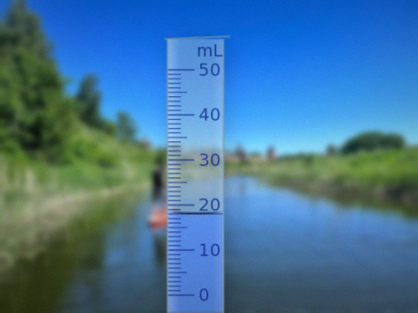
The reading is 18 mL
